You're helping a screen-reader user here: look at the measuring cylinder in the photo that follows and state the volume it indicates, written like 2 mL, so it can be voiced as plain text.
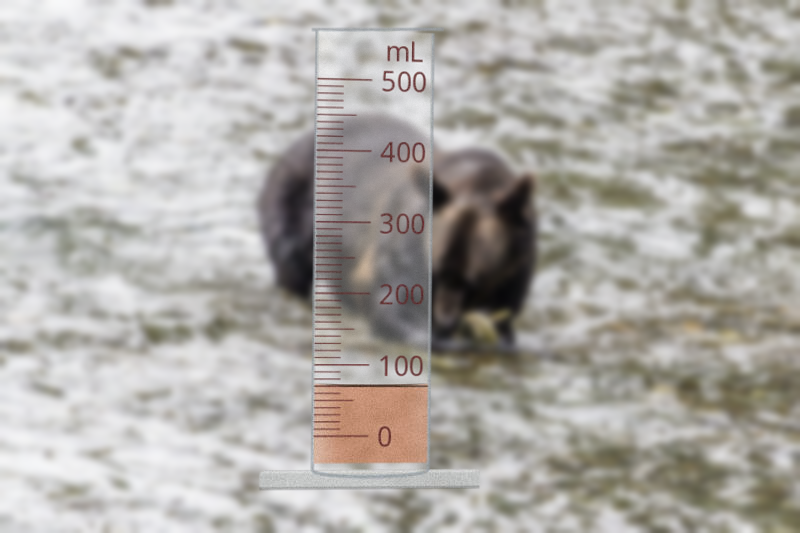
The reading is 70 mL
